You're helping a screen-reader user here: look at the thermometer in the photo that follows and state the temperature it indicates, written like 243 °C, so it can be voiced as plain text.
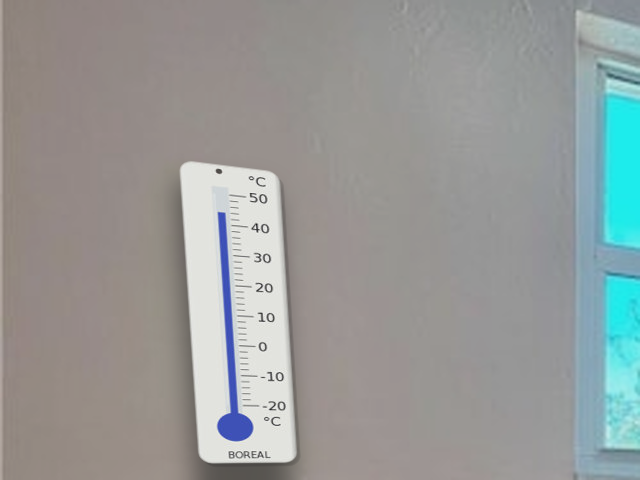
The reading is 44 °C
